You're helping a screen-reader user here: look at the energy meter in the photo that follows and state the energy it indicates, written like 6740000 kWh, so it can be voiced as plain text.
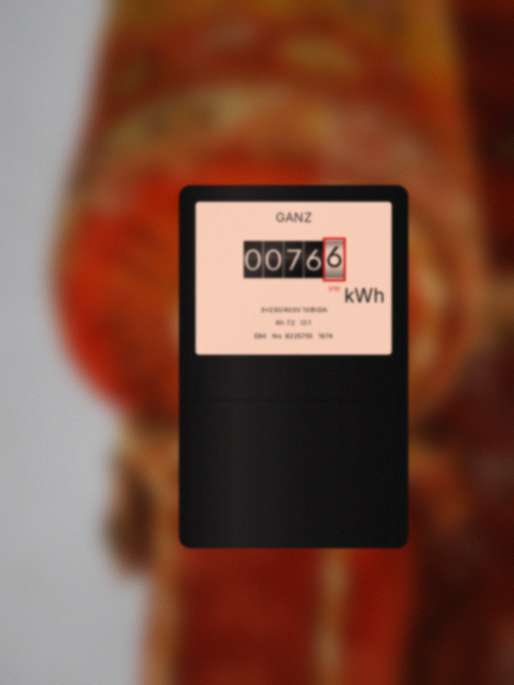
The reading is 76.6 kWh
